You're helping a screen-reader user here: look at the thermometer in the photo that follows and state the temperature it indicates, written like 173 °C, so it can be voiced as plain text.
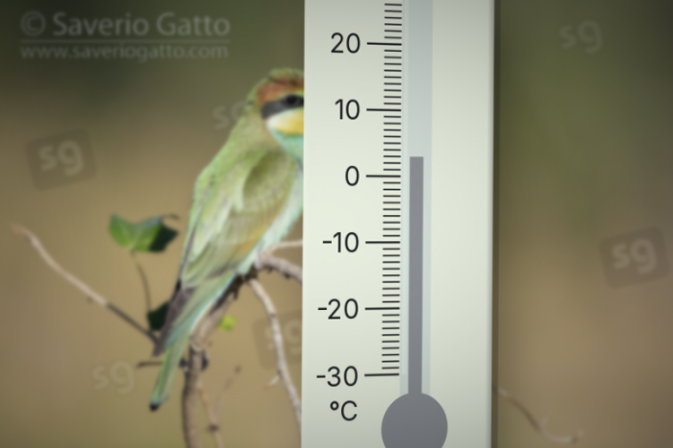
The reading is 3 °C
